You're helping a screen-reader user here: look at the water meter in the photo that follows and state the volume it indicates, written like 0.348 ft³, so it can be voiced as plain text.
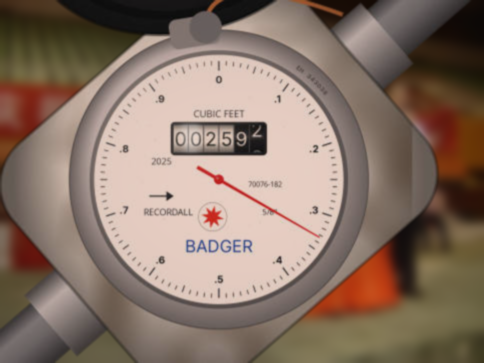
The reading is 2592.33 ft³
